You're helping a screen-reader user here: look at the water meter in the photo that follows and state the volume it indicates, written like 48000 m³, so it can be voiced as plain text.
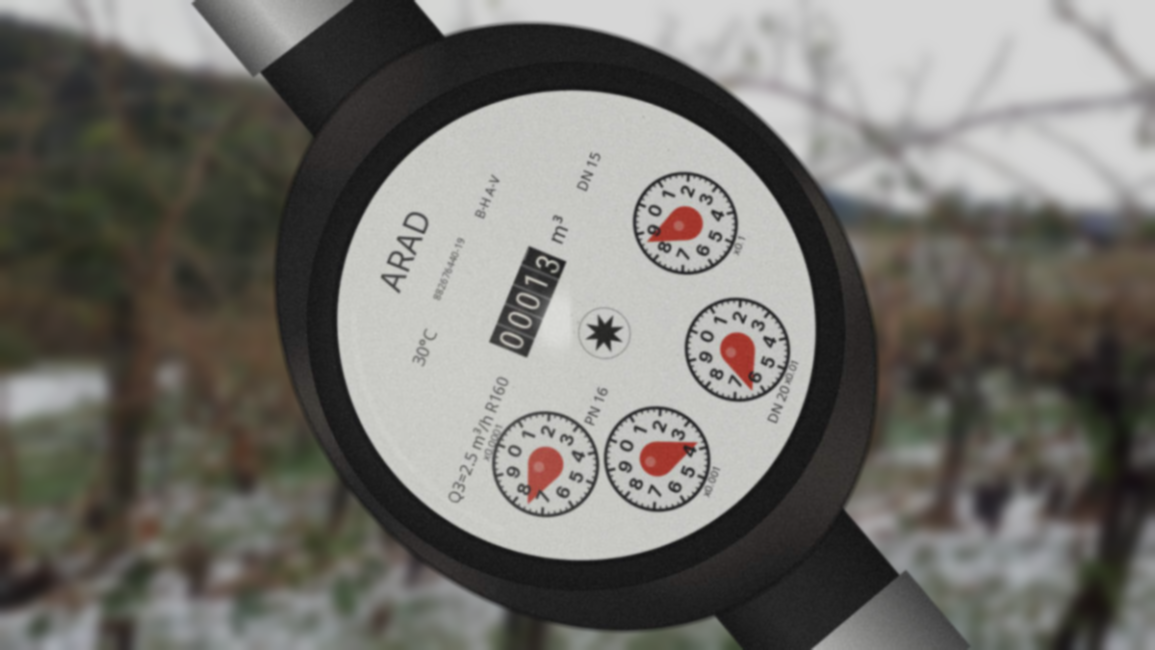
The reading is 12.8637 m³
